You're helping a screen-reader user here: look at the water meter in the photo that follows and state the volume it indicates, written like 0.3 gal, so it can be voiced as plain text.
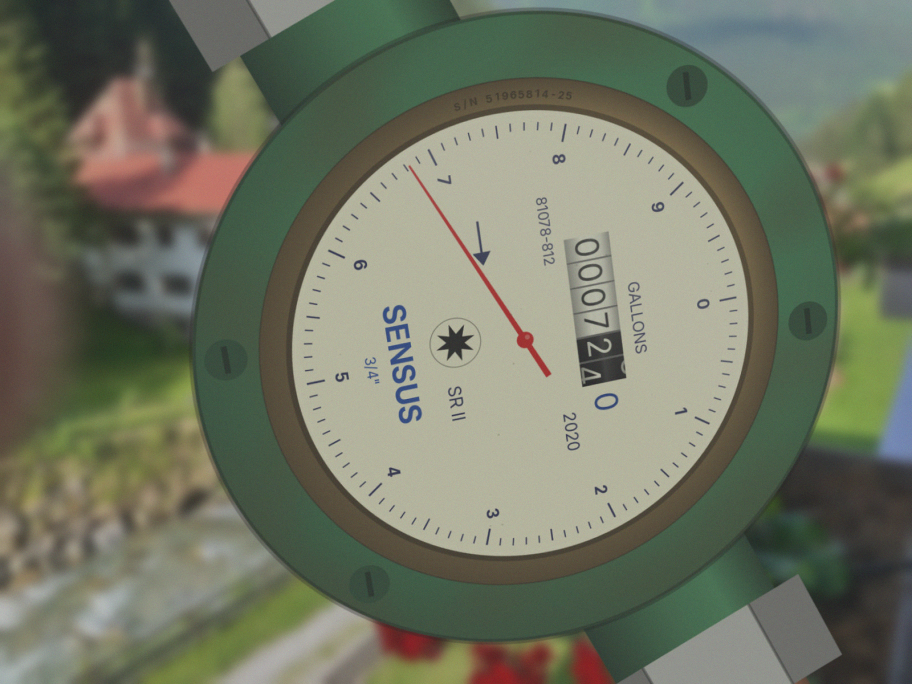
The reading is 7236.8 gal
